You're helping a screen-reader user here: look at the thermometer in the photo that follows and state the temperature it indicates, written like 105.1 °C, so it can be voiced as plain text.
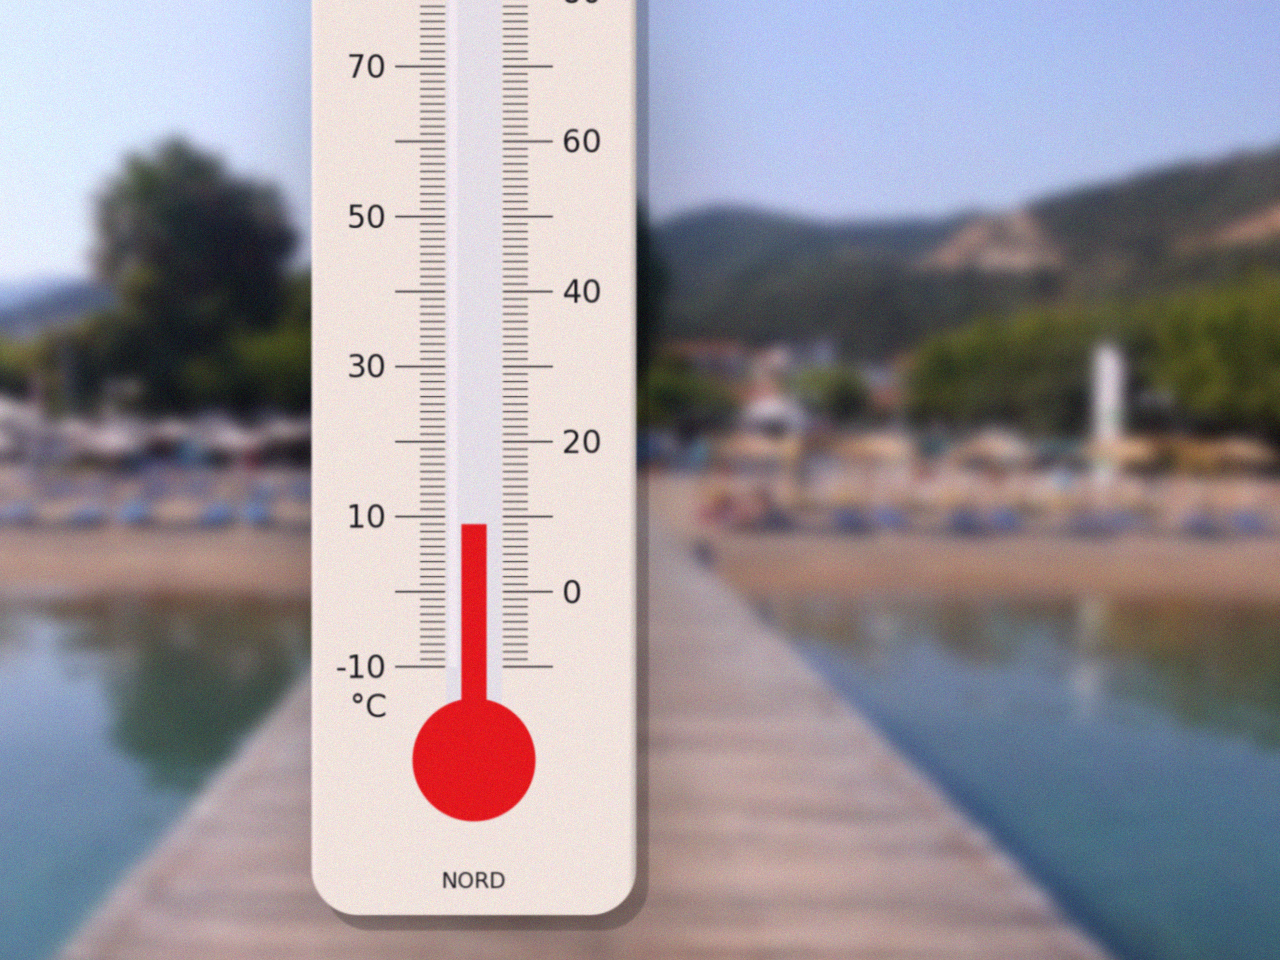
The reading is 9 °C
